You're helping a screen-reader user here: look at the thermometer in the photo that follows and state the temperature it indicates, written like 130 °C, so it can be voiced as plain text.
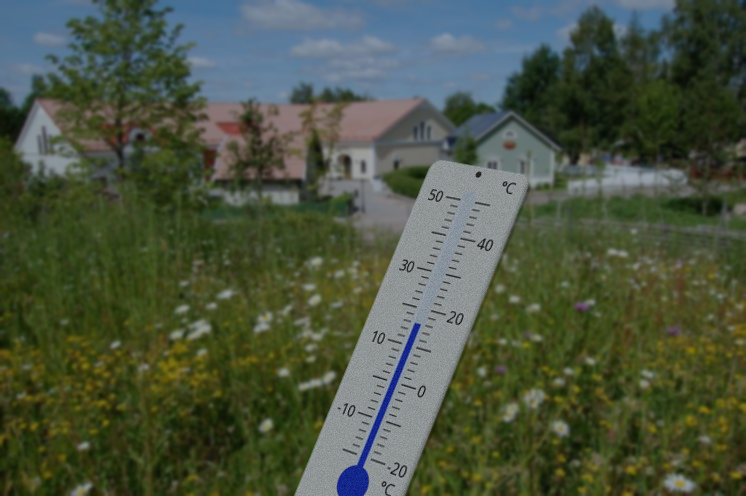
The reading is 16 °C
